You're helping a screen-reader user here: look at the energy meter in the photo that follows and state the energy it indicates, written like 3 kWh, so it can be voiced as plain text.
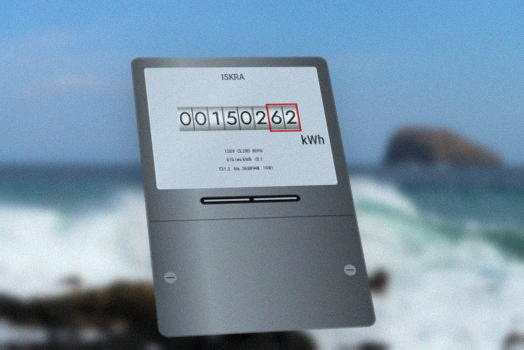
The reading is 1502.62 kWh
